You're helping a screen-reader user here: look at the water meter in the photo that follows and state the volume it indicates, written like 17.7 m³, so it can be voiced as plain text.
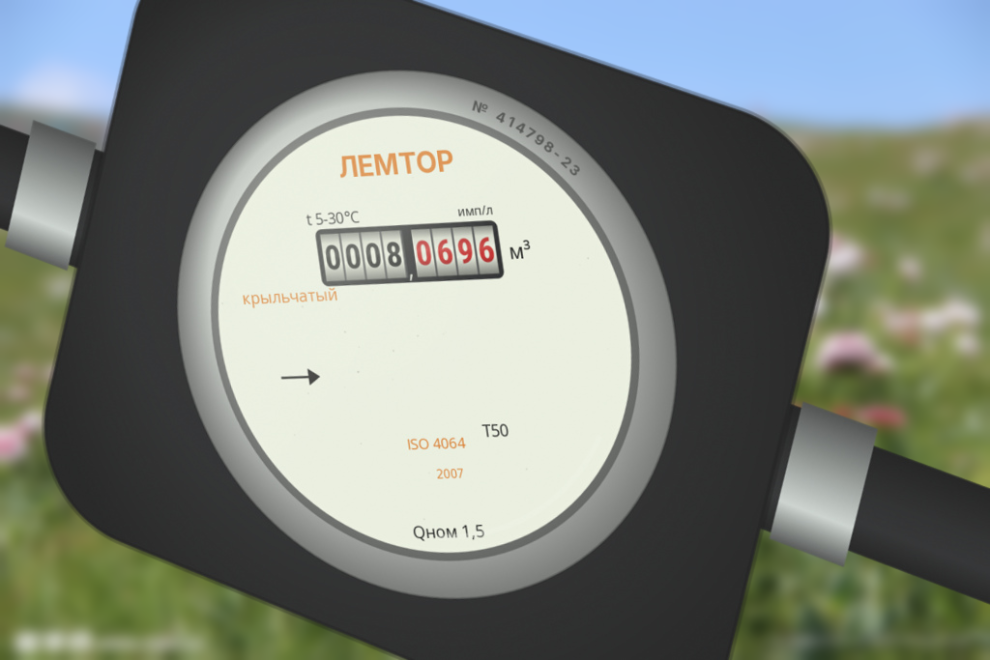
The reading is 8.0696 m³
